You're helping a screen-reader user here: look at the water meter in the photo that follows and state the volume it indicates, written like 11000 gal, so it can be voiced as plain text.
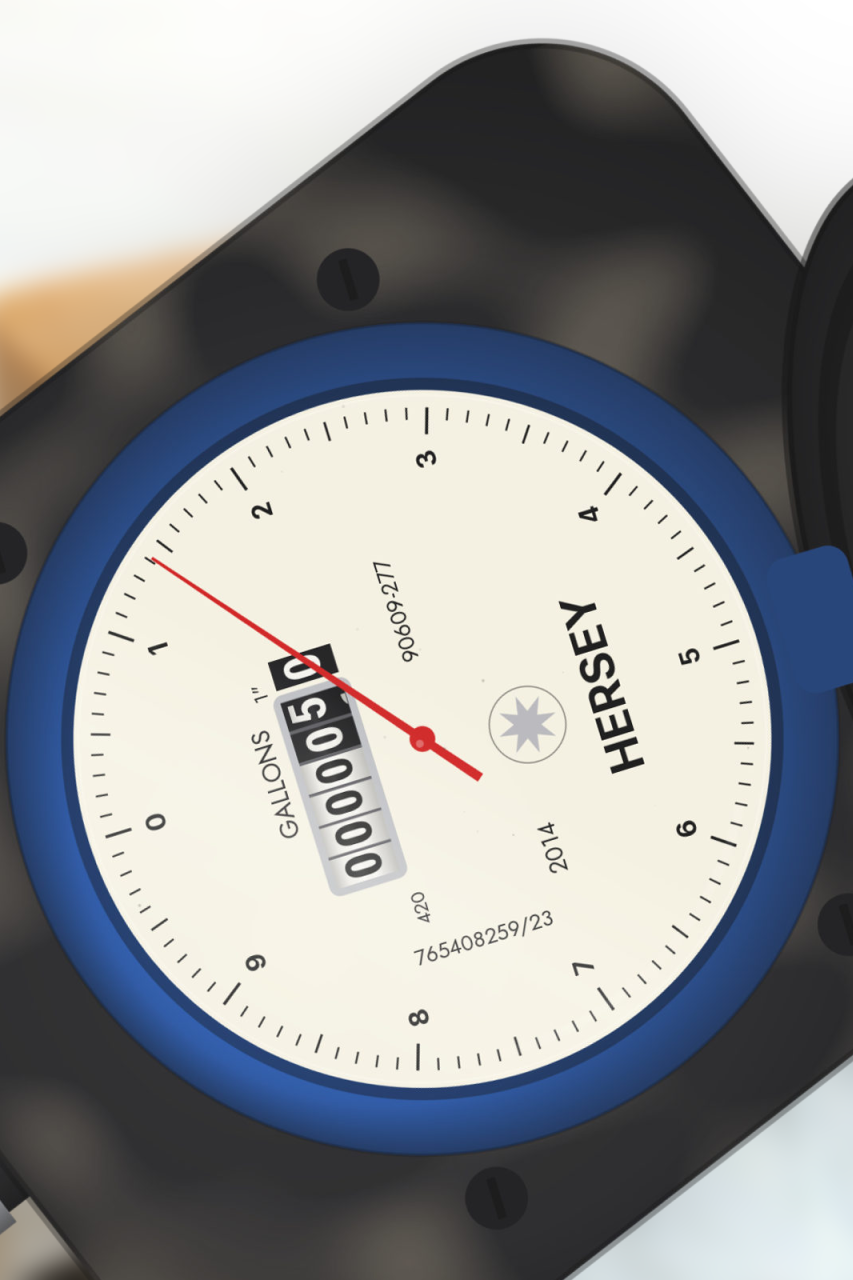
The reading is 51.4 gal
